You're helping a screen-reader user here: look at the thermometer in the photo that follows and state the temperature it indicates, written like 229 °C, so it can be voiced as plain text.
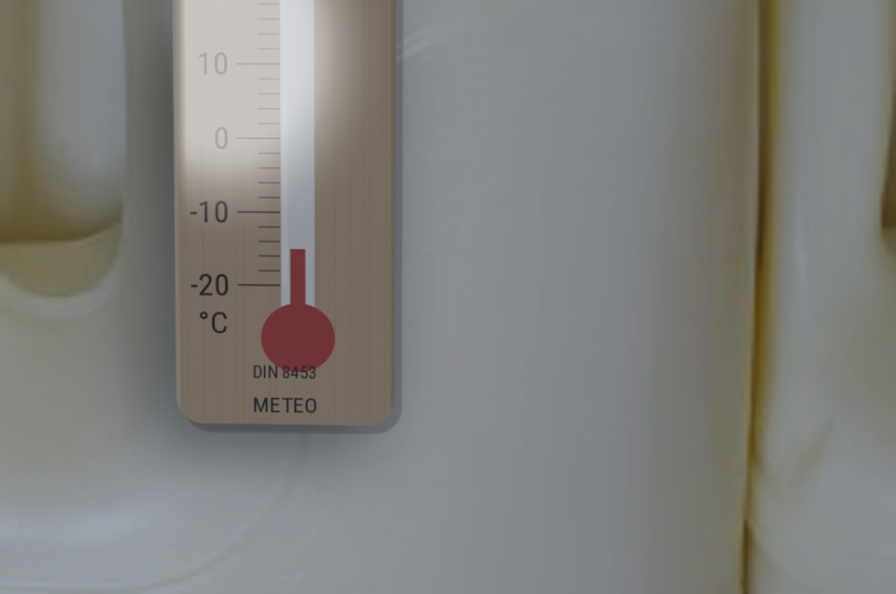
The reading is -15 °C
